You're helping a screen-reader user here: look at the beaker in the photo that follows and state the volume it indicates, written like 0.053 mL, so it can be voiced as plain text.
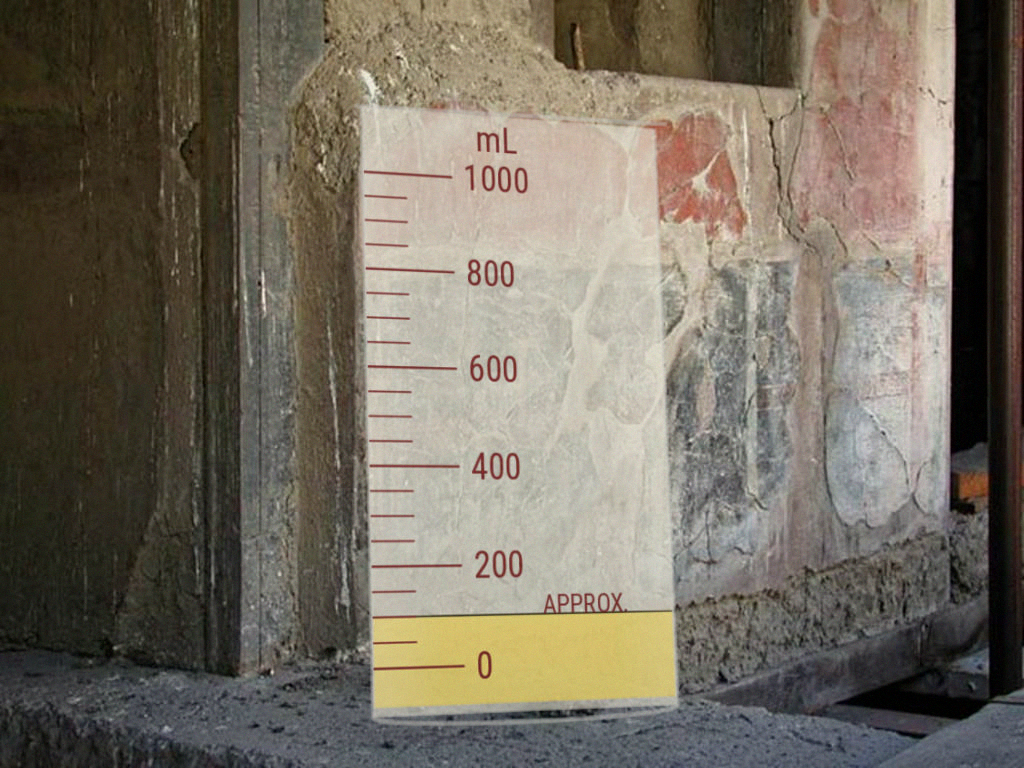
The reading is 100 mL
